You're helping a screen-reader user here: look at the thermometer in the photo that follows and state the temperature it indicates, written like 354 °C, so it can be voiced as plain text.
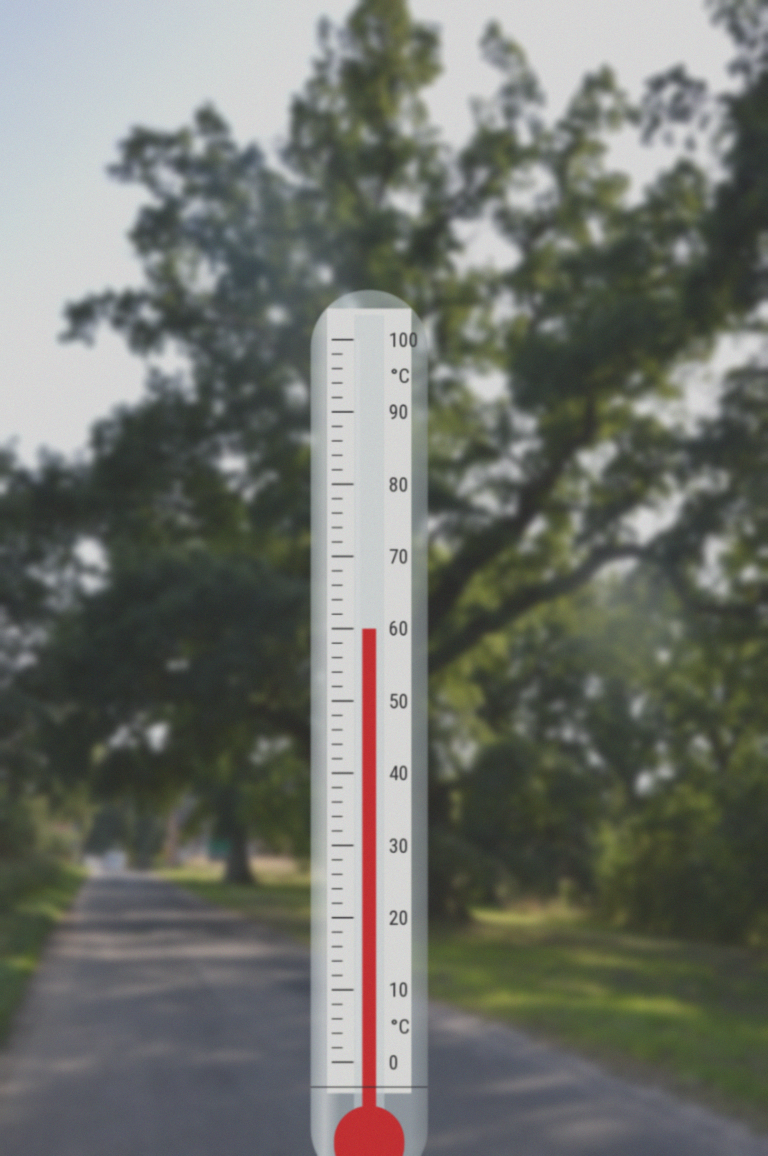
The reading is 60 °C
